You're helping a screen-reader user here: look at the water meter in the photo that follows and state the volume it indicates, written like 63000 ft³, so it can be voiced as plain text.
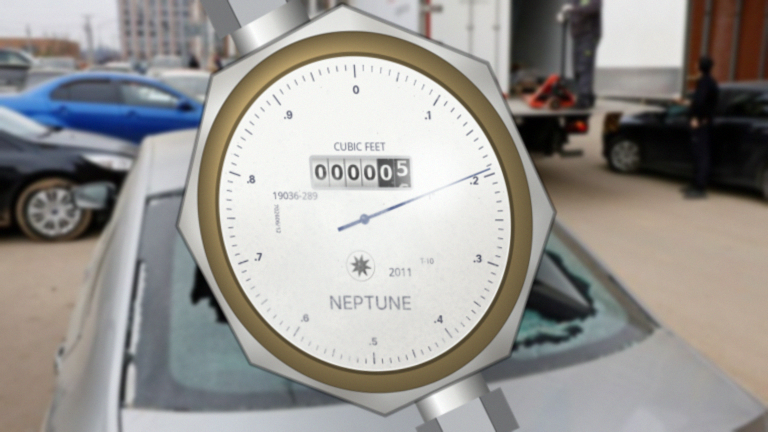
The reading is 5.19 ft³
